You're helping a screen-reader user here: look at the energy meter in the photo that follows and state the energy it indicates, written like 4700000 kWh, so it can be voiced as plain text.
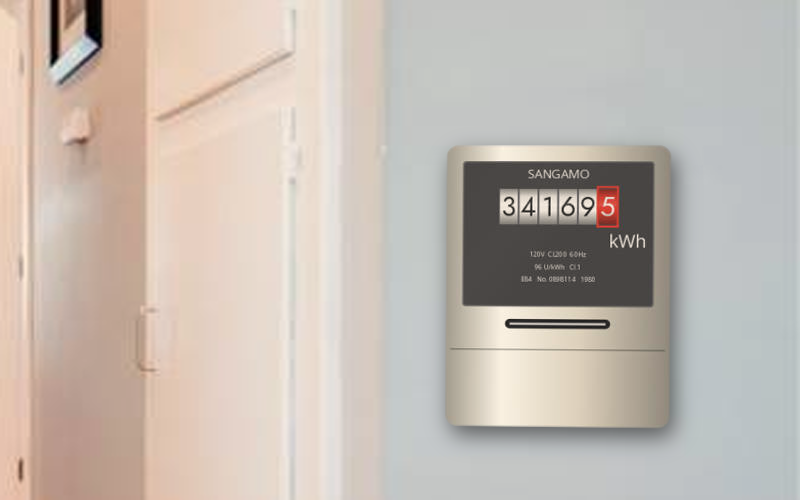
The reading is 34169.5 kWh
